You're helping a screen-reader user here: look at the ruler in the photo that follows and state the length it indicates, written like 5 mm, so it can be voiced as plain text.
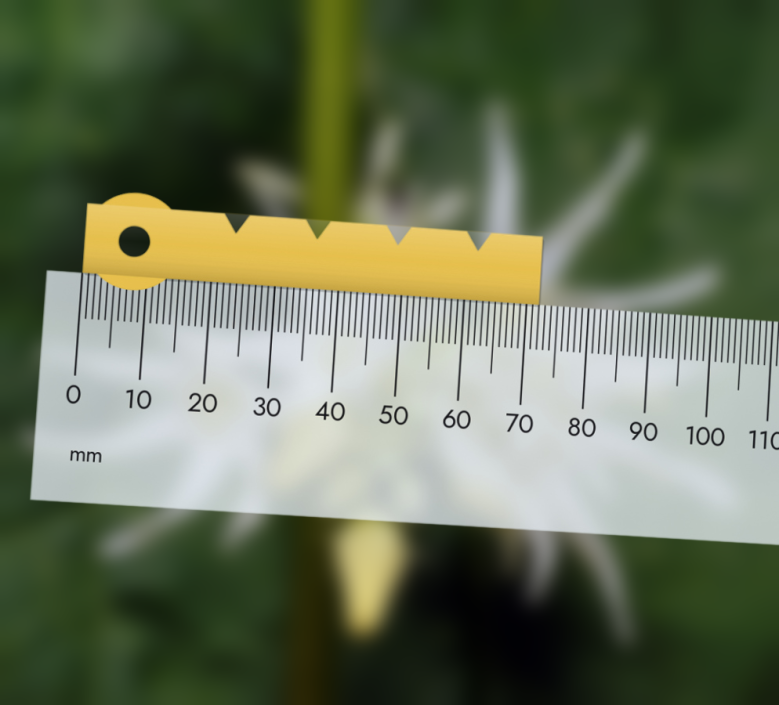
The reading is 72 mm
